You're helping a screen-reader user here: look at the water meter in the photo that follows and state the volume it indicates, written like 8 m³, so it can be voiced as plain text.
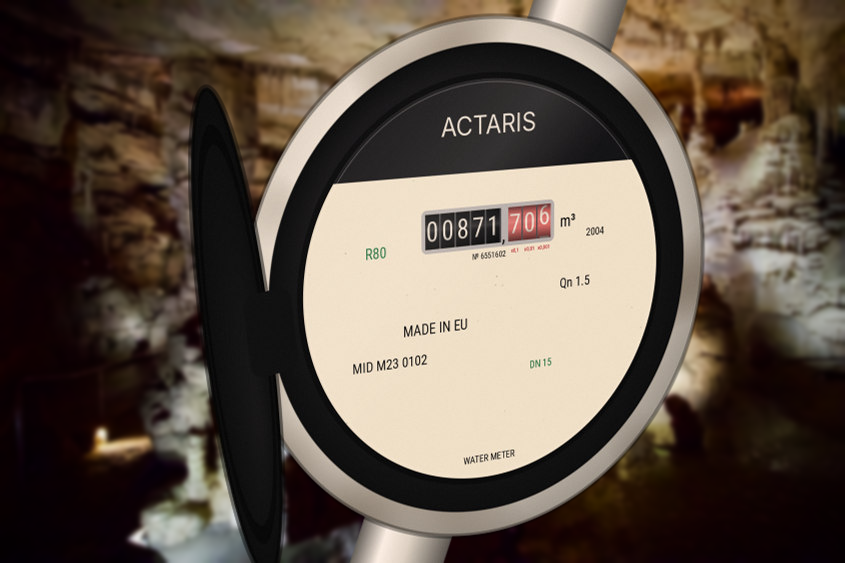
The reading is 871.706 m³
